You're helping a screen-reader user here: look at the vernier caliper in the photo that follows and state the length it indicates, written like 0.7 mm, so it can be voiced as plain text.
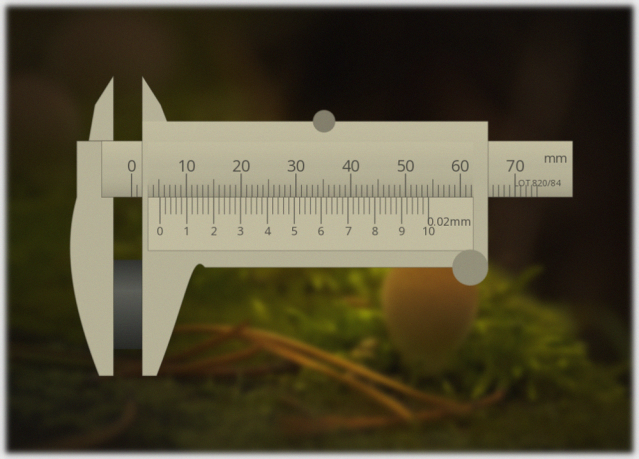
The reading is 5.2 mm
